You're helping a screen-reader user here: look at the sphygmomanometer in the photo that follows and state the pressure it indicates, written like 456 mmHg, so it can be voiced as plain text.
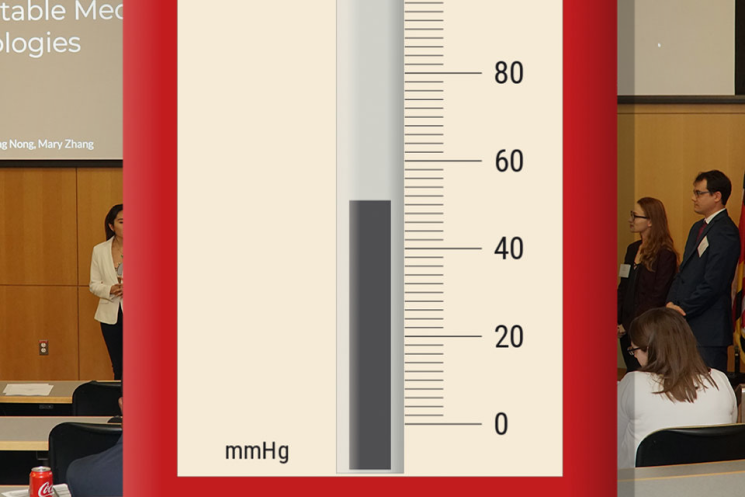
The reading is 51 mmHg
